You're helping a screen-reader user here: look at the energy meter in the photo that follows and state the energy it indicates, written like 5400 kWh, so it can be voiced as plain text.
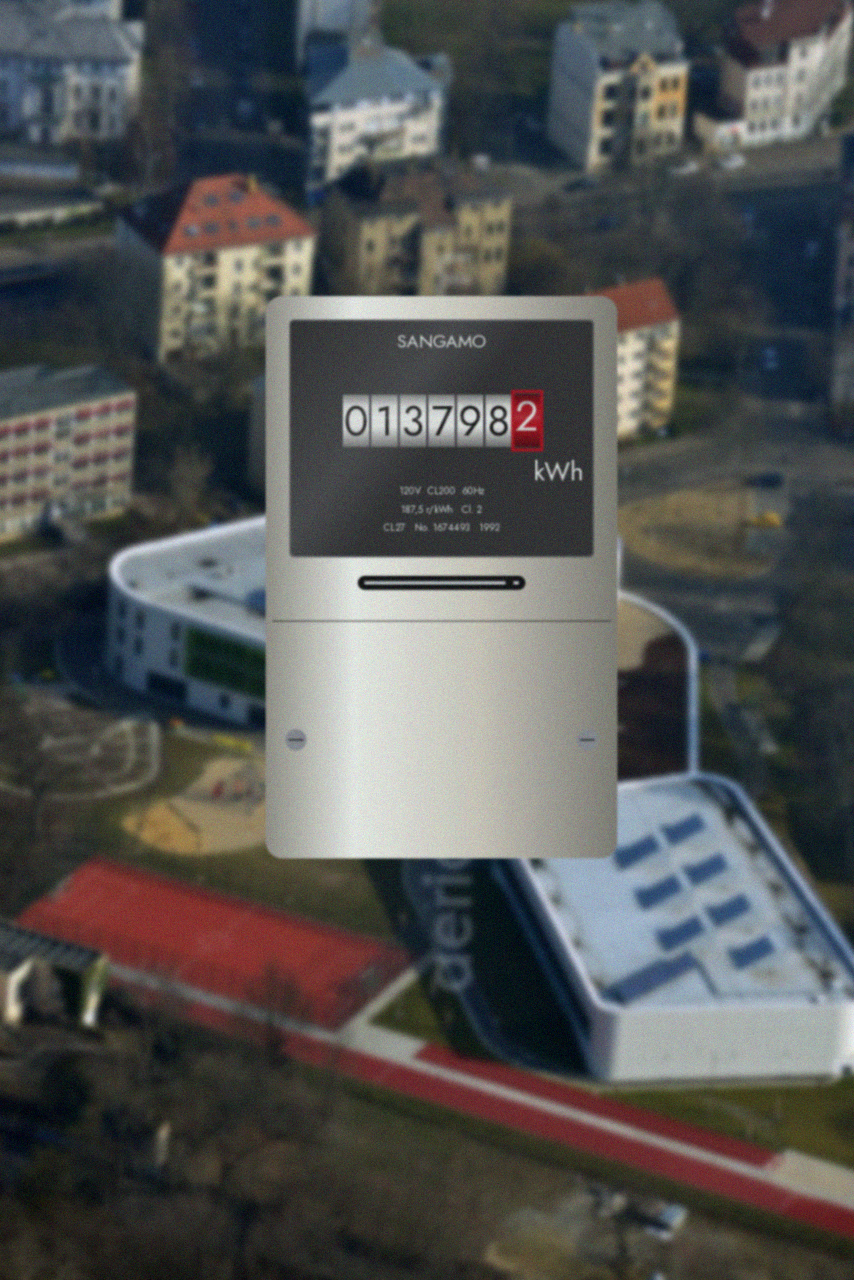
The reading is 13798.2 kWh
